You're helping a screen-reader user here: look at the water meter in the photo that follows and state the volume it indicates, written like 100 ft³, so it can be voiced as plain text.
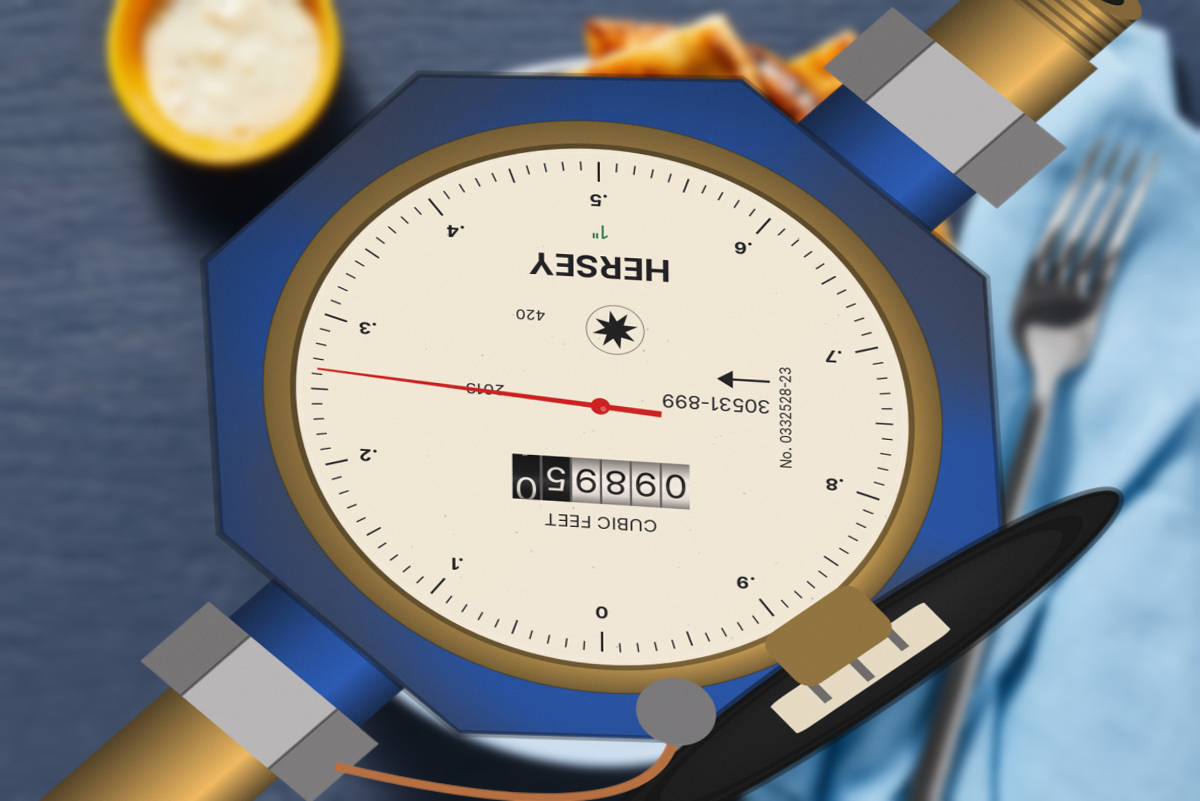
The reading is 98950.26 ft³
